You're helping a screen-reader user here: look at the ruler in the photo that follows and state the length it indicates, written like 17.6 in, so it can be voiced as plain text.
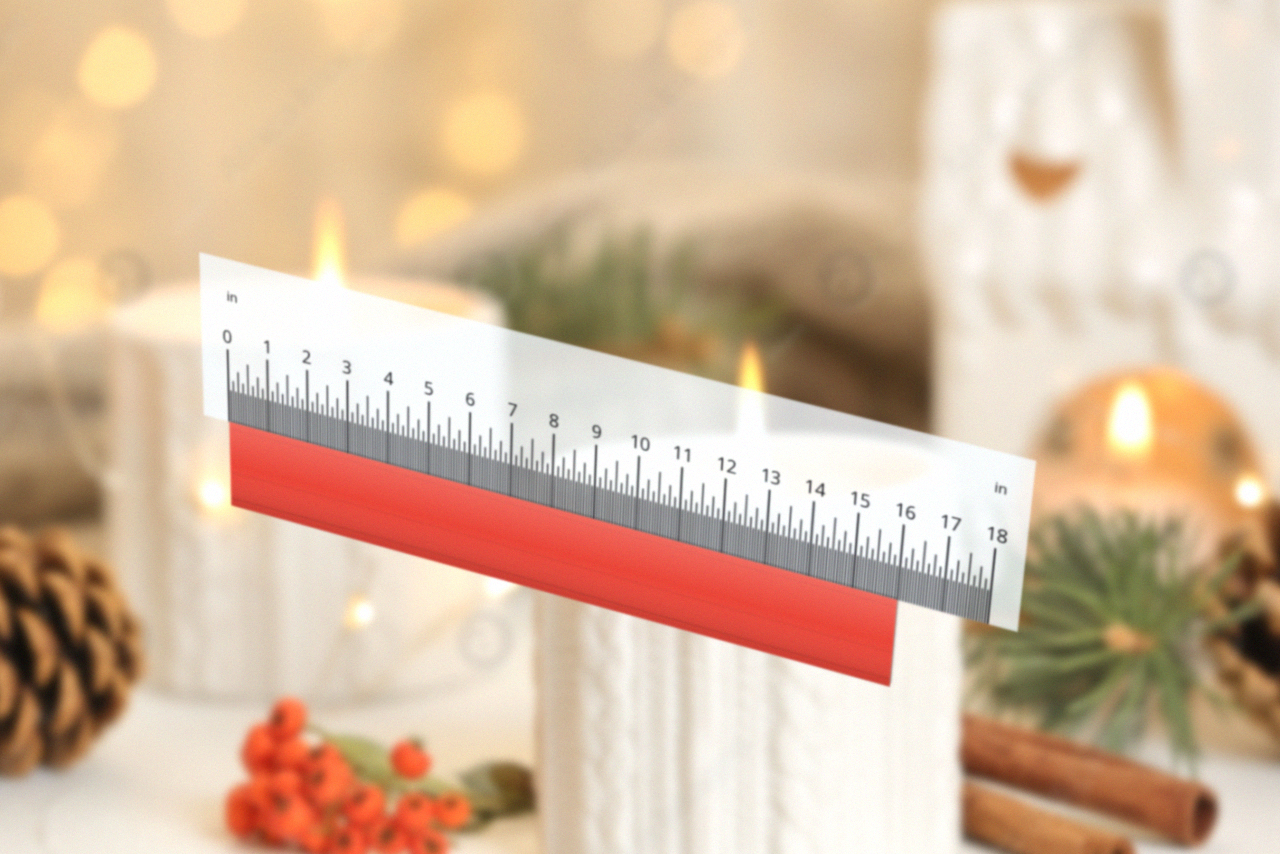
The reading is 16 in
